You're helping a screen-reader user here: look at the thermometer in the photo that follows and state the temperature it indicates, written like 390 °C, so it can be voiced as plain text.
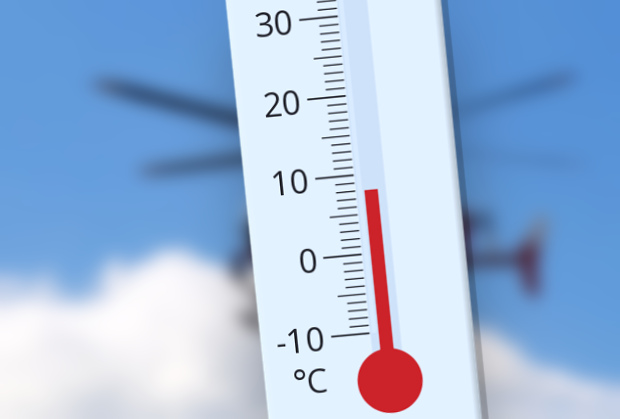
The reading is 8 °C
